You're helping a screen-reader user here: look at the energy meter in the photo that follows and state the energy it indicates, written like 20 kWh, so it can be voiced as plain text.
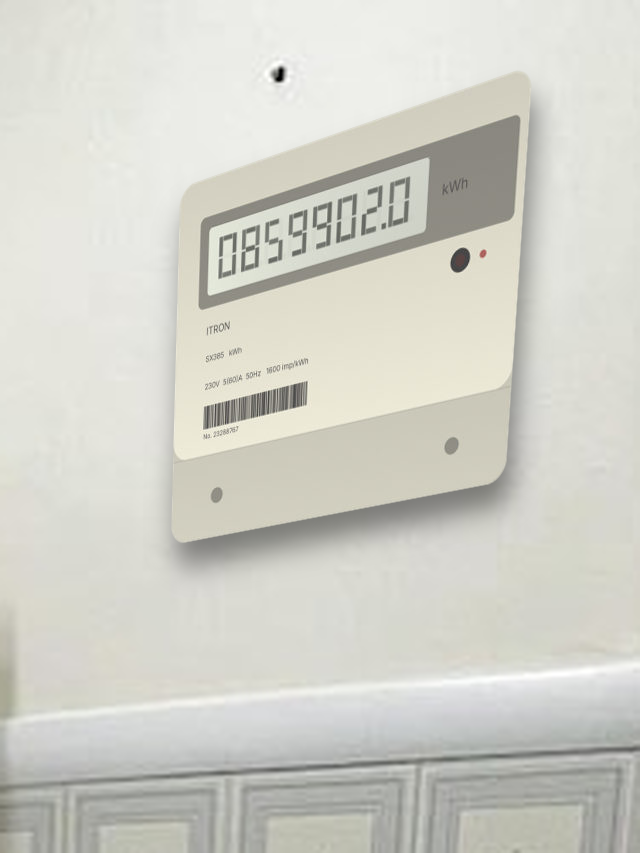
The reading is 859902.0 kWh
